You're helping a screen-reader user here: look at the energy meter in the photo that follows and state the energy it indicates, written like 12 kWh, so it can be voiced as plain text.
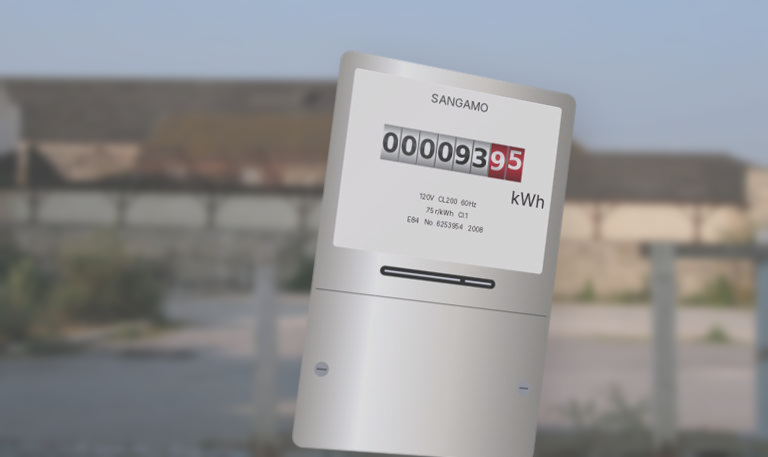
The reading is 93.95 kWh
